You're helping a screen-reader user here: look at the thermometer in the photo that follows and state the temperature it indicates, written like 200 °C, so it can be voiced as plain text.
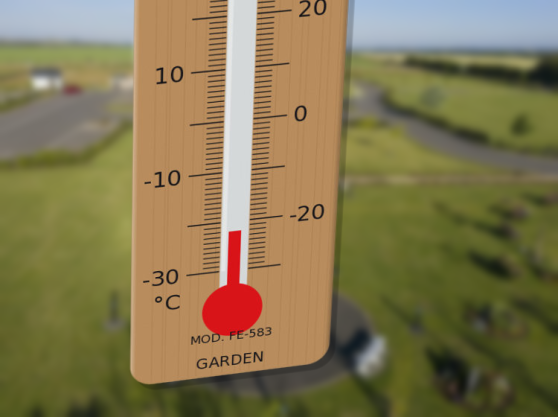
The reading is -22 °C
